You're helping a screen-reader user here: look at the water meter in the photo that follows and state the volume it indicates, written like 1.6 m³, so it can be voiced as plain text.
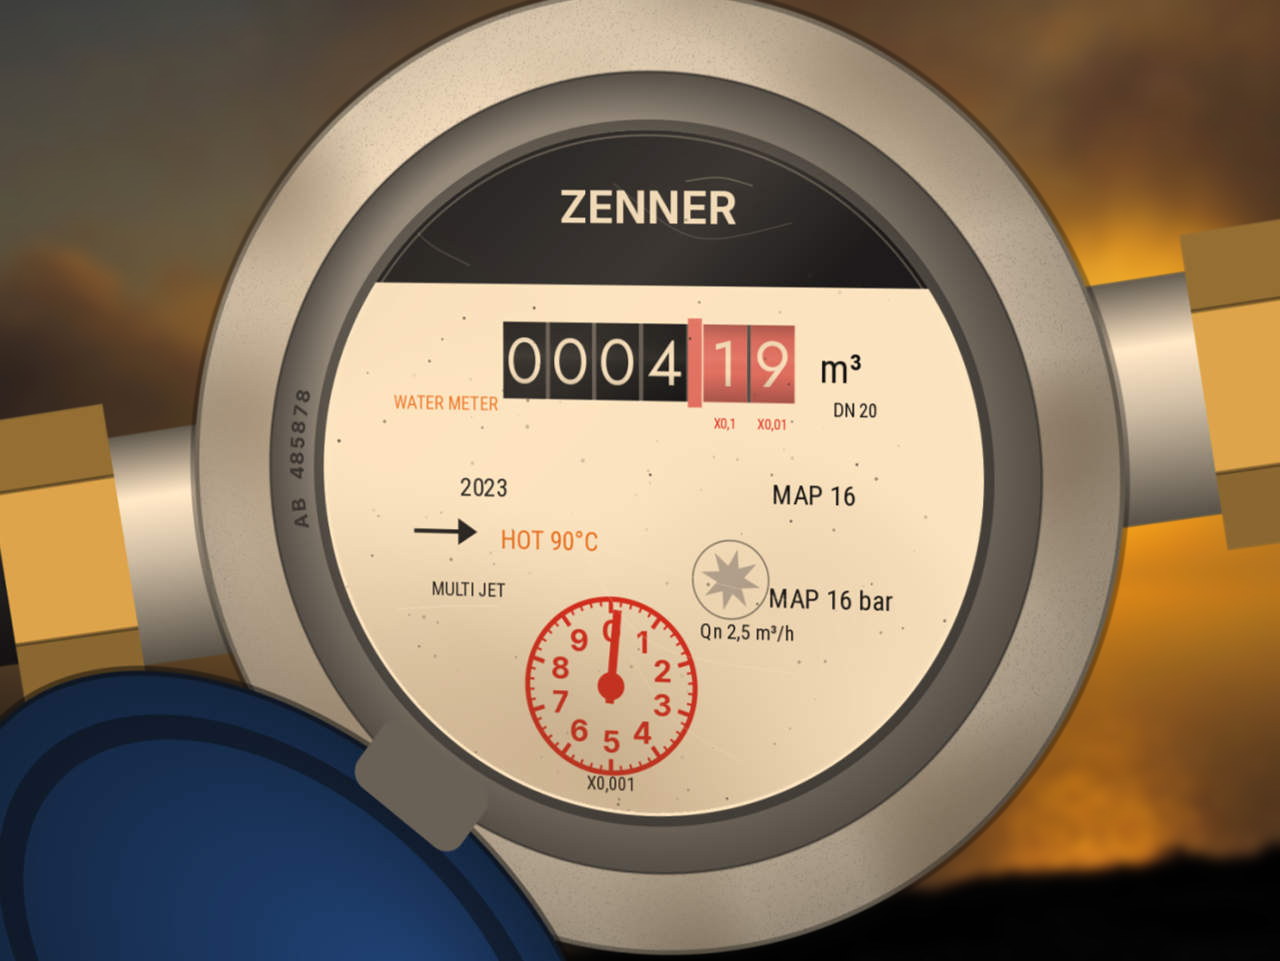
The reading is 4.190 m³
